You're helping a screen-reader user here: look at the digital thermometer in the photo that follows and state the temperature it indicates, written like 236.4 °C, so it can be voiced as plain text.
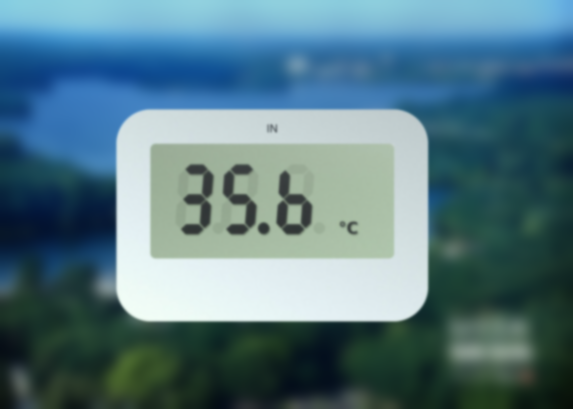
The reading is 35.6 °C
